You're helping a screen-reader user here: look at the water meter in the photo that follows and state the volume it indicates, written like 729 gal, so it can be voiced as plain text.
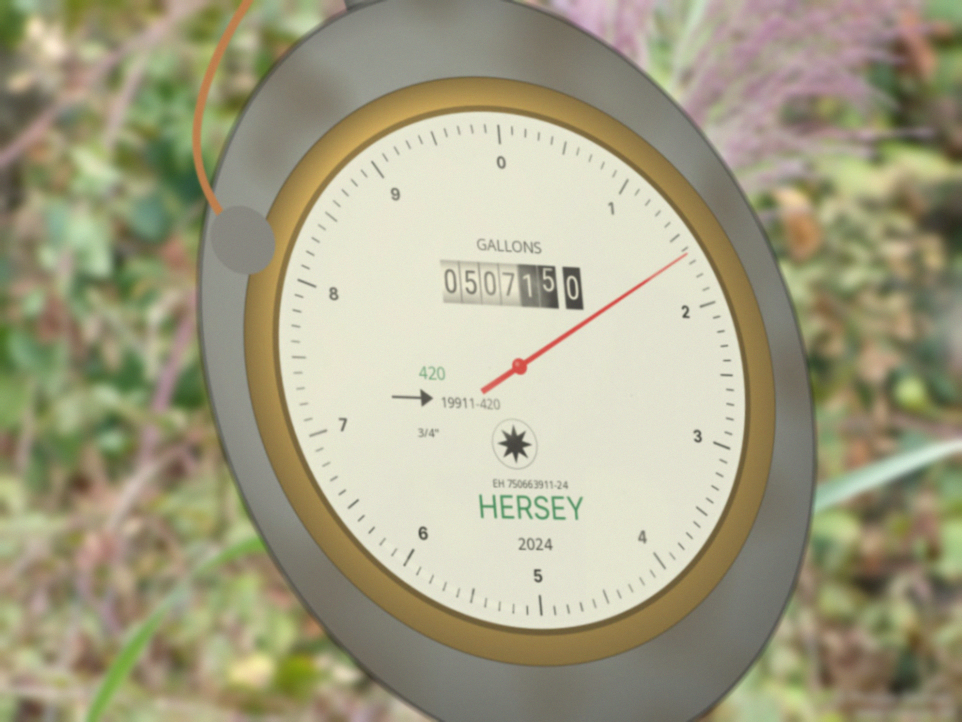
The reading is 507151.6 gal
